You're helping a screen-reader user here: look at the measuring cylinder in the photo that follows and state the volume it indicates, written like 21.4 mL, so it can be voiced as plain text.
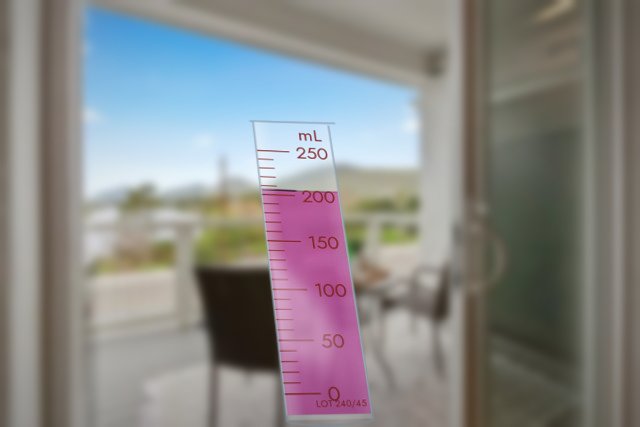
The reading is 205 mL
